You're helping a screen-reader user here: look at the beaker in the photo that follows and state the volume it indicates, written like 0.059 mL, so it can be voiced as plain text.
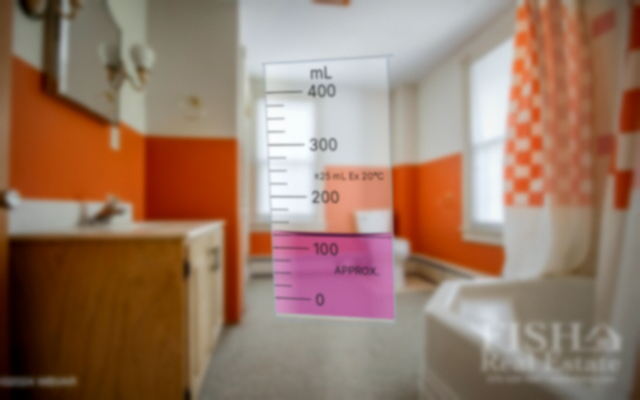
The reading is 125 mL
